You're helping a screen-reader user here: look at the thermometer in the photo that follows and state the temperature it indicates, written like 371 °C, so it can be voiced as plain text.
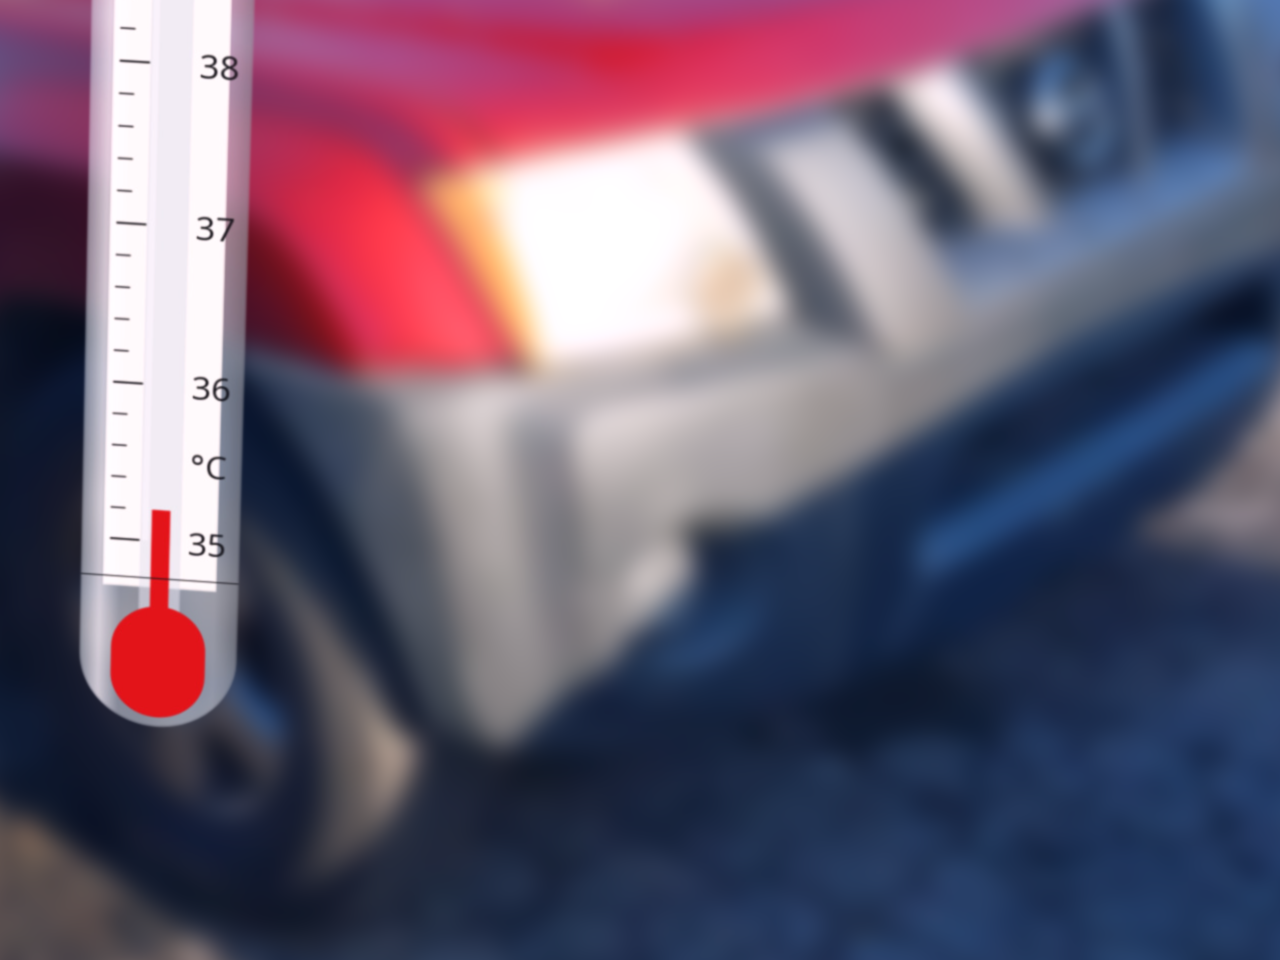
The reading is 35.2 °C
